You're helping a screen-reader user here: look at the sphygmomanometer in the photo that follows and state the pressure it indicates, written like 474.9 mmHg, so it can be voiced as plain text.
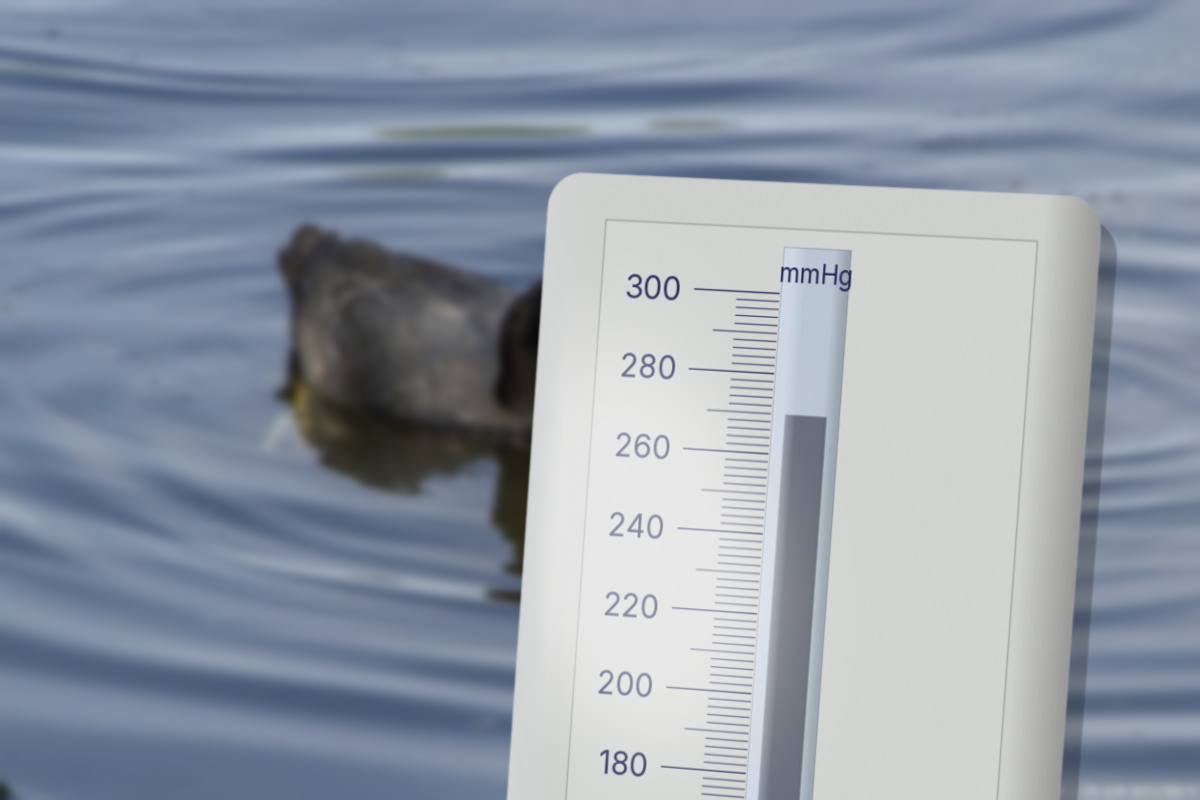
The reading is 270 mmHg
